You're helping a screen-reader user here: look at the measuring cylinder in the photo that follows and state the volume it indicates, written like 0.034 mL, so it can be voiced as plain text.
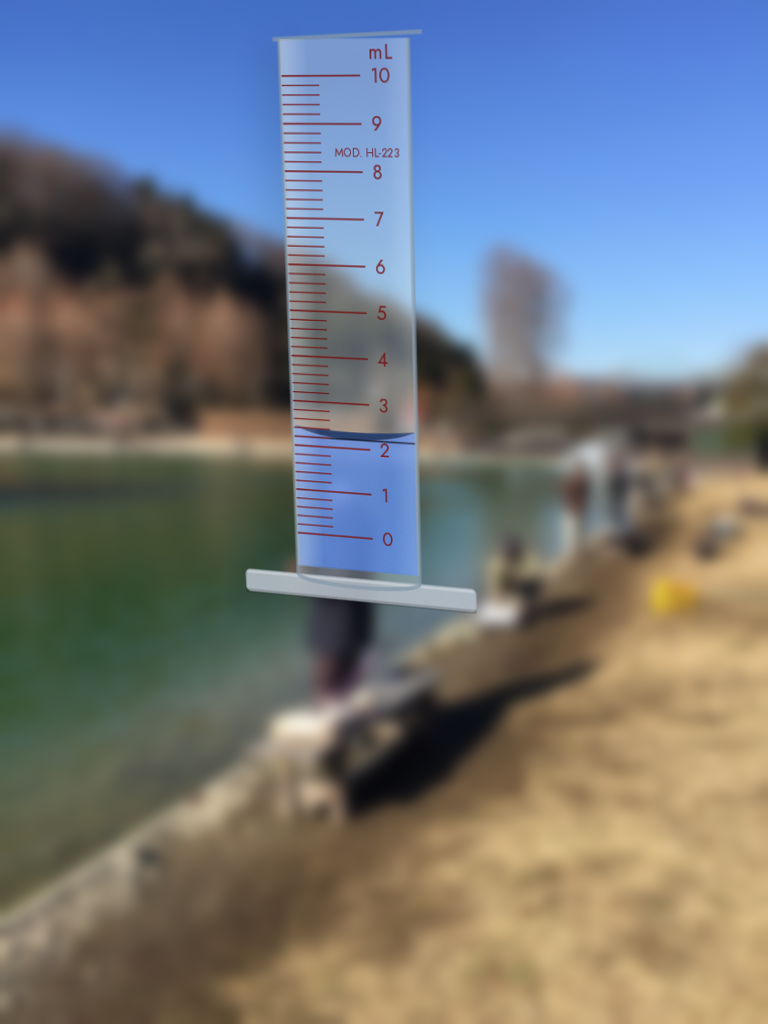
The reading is 2.2 mL
